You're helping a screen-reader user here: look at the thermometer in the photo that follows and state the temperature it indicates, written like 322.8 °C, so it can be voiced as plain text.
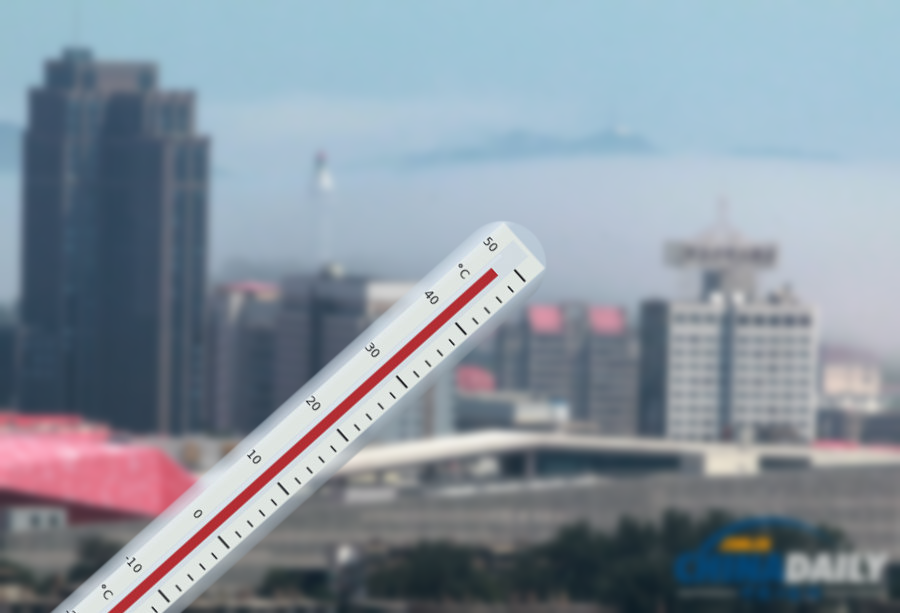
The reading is 48 °C
